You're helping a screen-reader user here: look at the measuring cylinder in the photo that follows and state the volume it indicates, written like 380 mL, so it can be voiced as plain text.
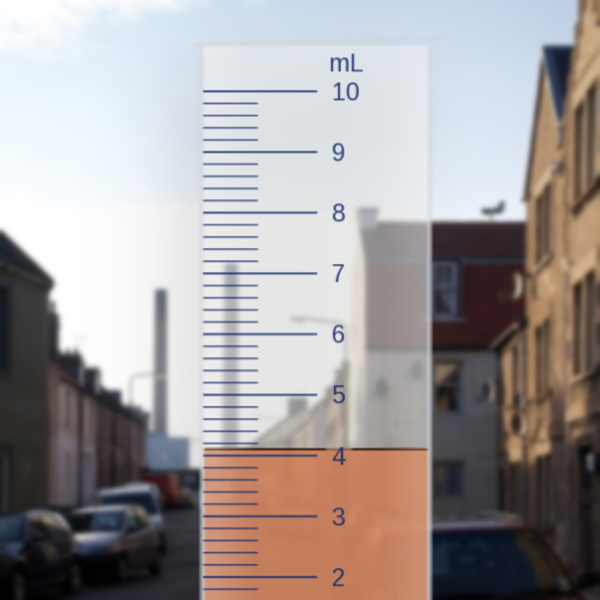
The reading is 4.1 mL
